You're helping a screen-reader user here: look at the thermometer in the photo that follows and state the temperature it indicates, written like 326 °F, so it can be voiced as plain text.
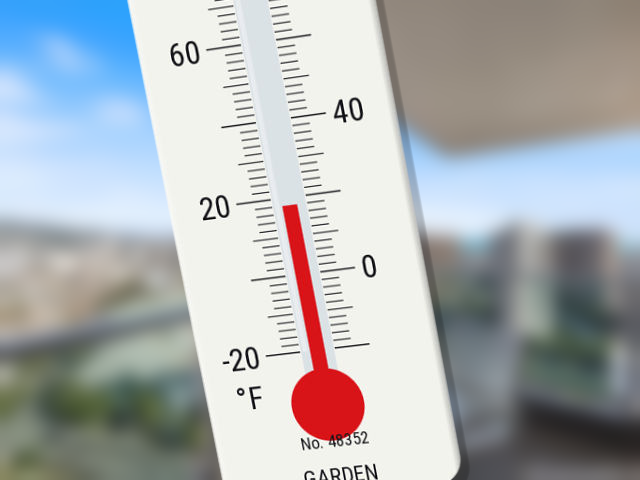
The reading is 18 °F
